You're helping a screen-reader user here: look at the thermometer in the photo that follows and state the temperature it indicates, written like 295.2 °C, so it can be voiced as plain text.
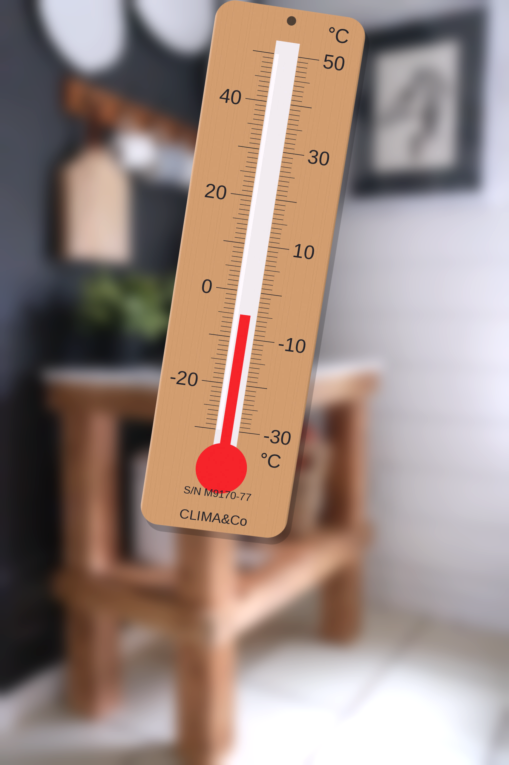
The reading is -5 °C
